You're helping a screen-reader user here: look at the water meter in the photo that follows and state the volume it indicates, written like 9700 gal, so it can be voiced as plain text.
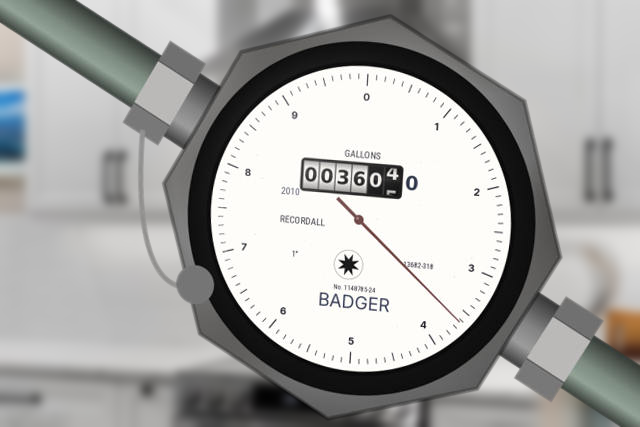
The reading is 36043.6 gal
